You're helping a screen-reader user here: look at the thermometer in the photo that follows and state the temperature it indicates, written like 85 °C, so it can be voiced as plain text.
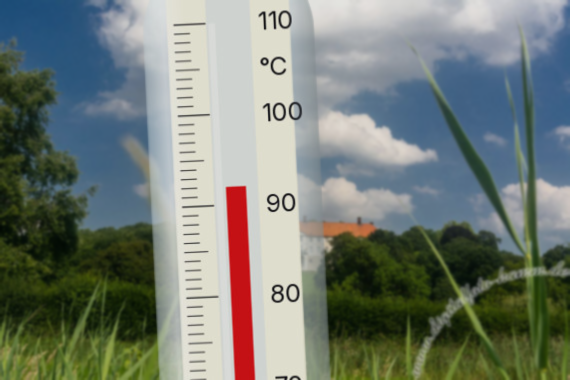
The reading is 92 °C
